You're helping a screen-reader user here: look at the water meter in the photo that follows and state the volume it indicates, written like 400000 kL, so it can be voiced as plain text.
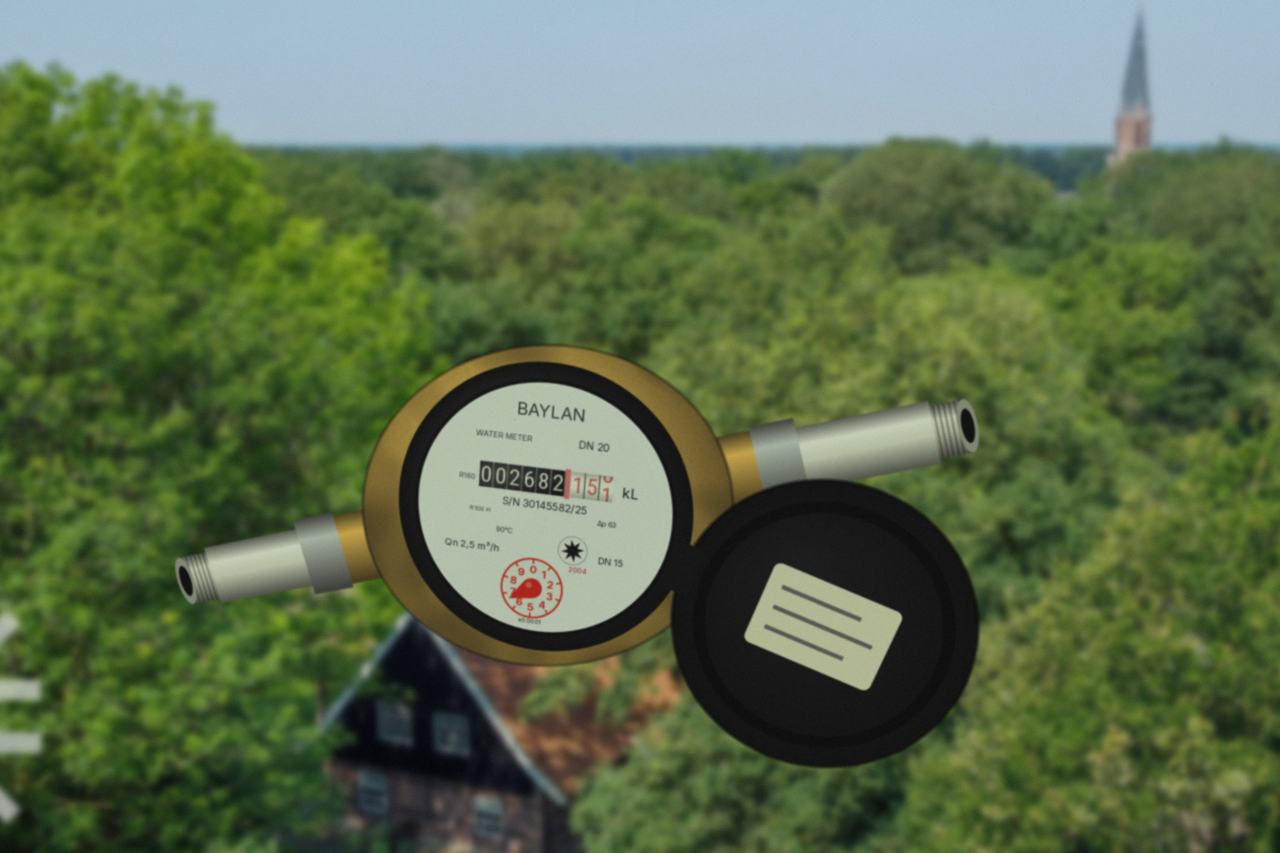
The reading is 2682.1506 kL
